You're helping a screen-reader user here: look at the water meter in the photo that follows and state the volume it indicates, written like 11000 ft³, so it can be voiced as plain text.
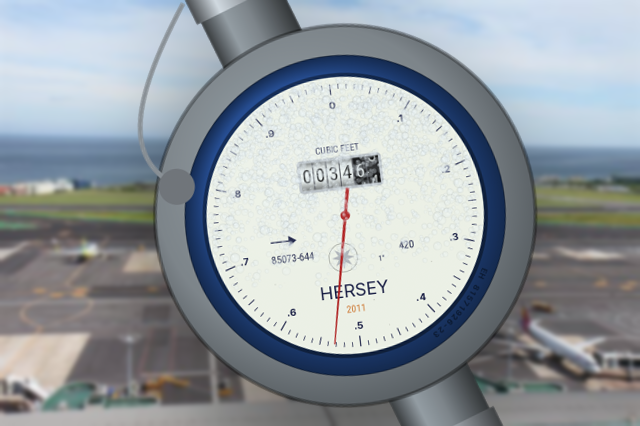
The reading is 3463.53 ft³
